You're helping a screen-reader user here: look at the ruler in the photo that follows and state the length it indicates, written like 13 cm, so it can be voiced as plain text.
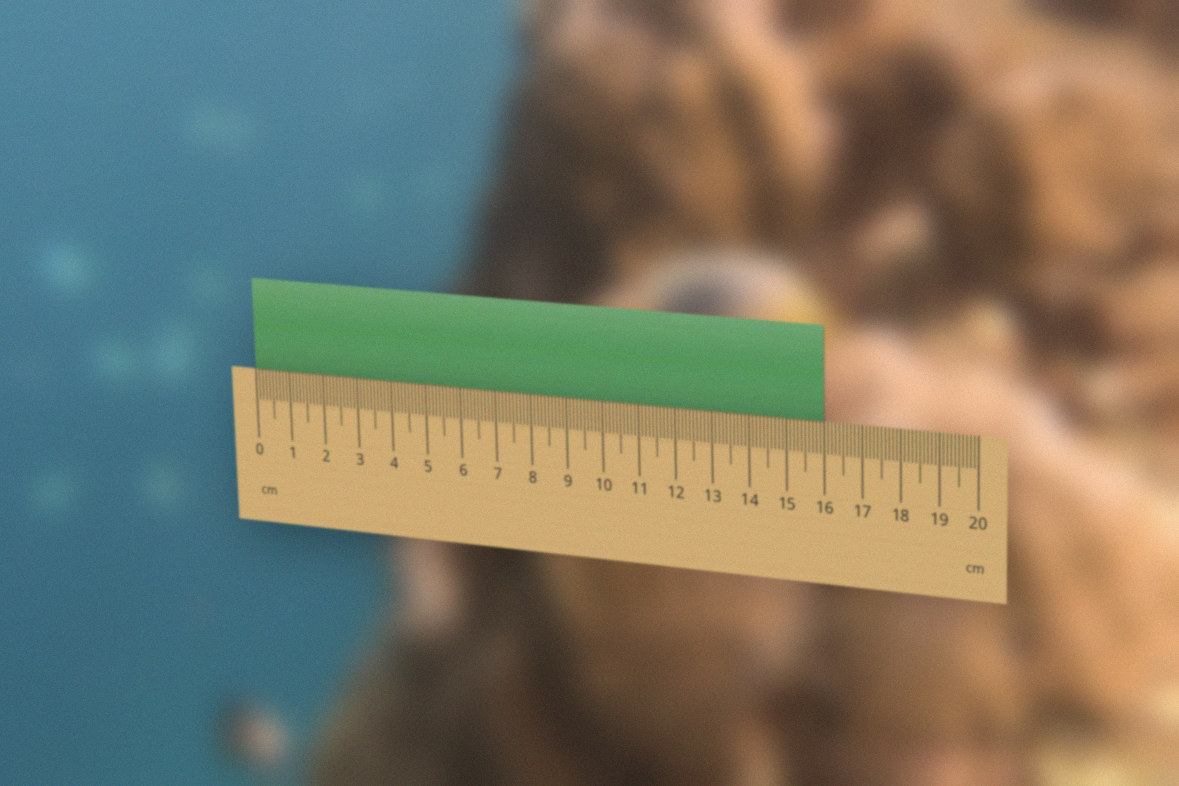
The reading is 16 cm
